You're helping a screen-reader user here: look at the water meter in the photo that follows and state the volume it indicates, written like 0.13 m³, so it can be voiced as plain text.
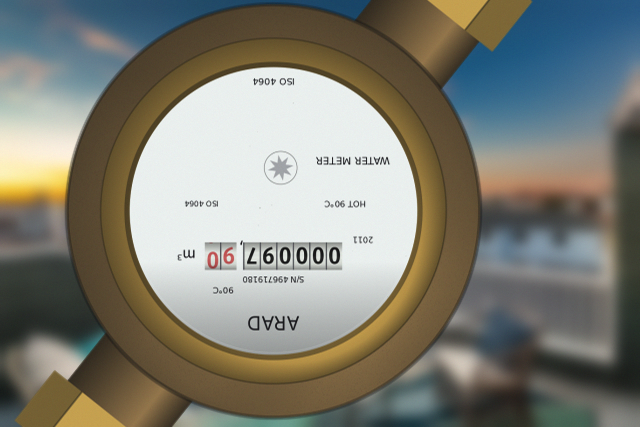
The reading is 97.90 m³
